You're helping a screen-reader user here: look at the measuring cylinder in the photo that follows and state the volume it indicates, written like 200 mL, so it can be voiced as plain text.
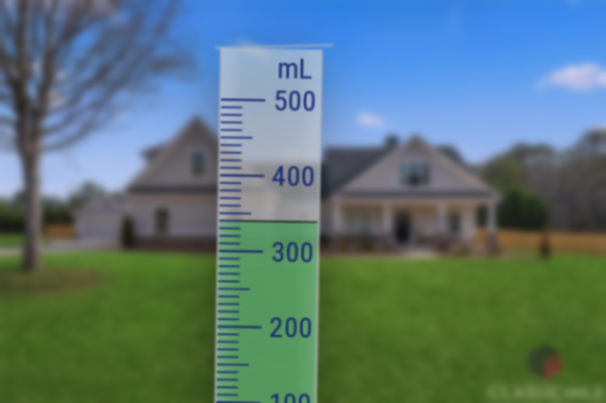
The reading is 340 mL
